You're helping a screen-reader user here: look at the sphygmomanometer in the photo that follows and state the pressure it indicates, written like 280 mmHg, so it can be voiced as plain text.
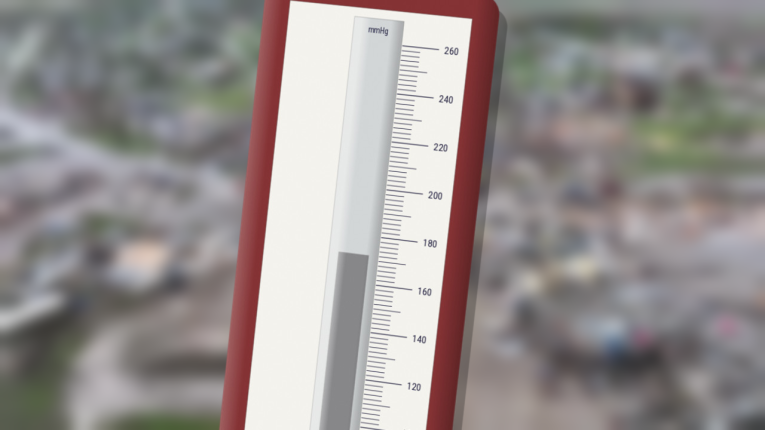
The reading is 172 mmHg
